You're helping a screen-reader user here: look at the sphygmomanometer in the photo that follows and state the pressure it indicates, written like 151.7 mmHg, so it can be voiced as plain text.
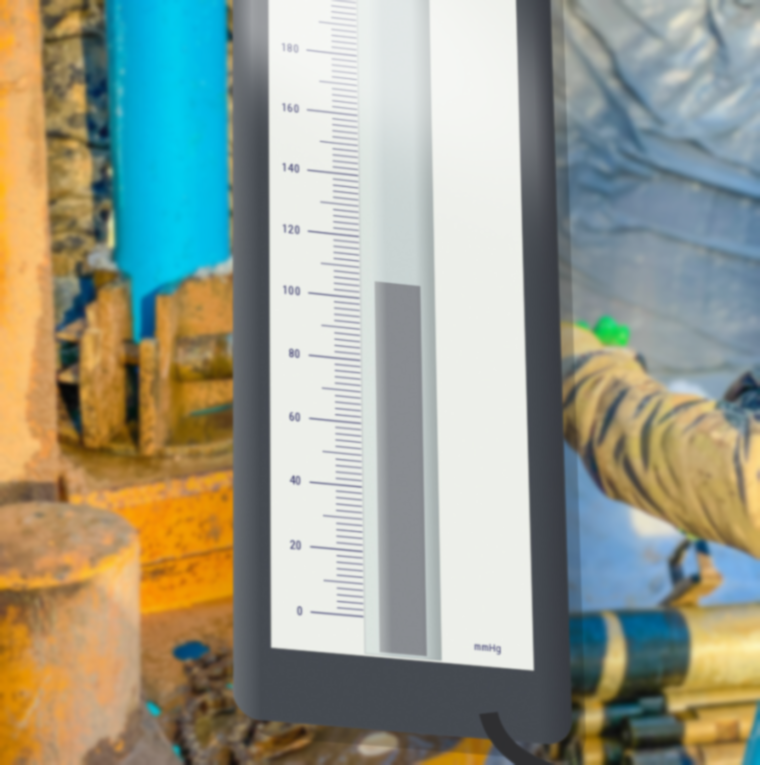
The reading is 106 mmHg
